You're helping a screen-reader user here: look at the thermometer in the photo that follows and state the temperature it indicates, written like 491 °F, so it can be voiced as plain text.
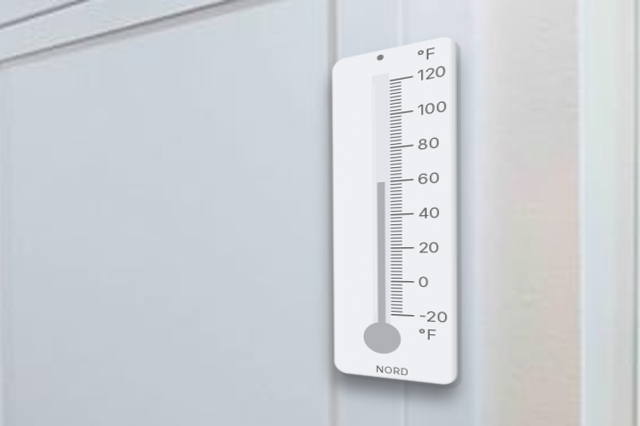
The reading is 60 °F
